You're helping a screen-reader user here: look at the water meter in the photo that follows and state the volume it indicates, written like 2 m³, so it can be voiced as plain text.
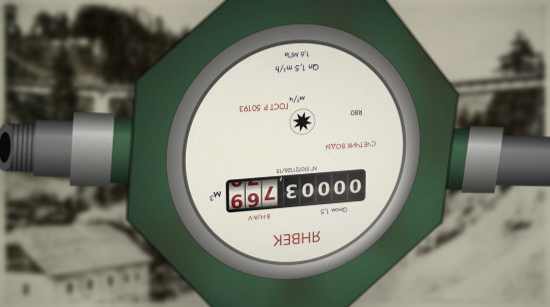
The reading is 3.769 m³
